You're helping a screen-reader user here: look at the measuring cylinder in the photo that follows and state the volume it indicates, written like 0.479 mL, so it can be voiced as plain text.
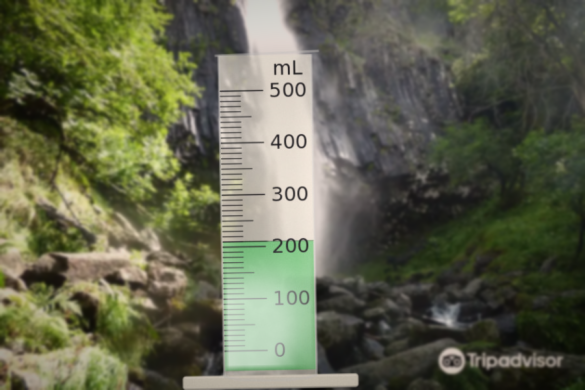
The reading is 210 mL
